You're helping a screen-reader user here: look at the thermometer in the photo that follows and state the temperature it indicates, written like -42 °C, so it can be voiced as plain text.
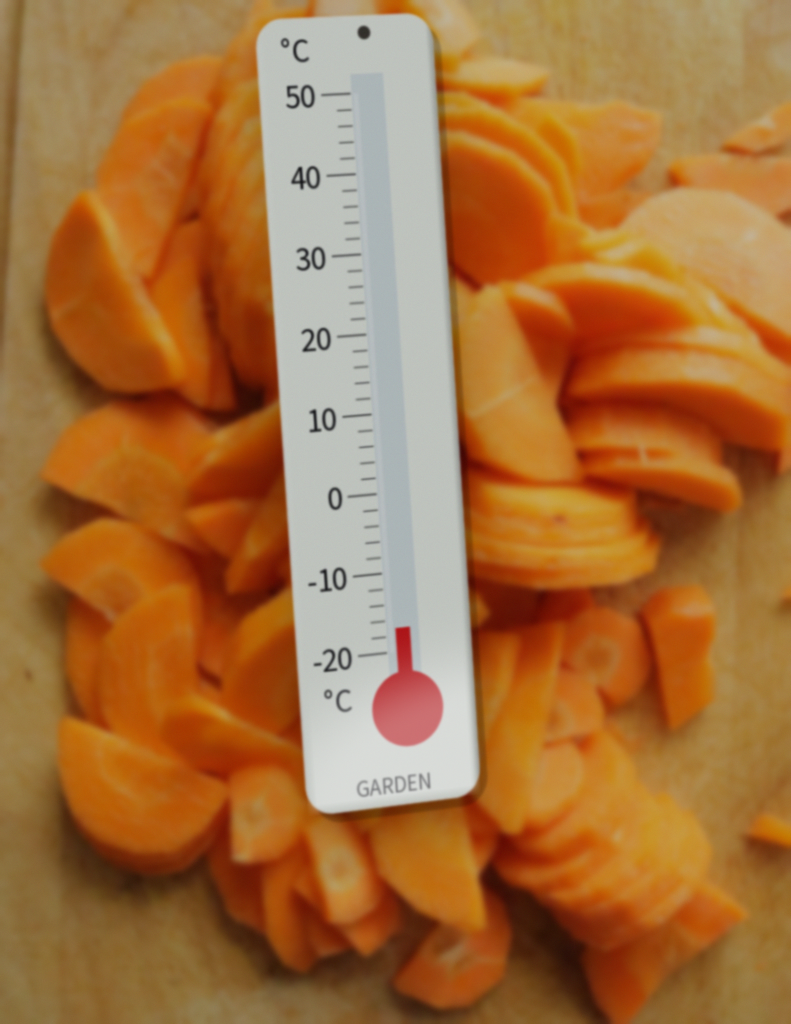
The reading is -17 °C
